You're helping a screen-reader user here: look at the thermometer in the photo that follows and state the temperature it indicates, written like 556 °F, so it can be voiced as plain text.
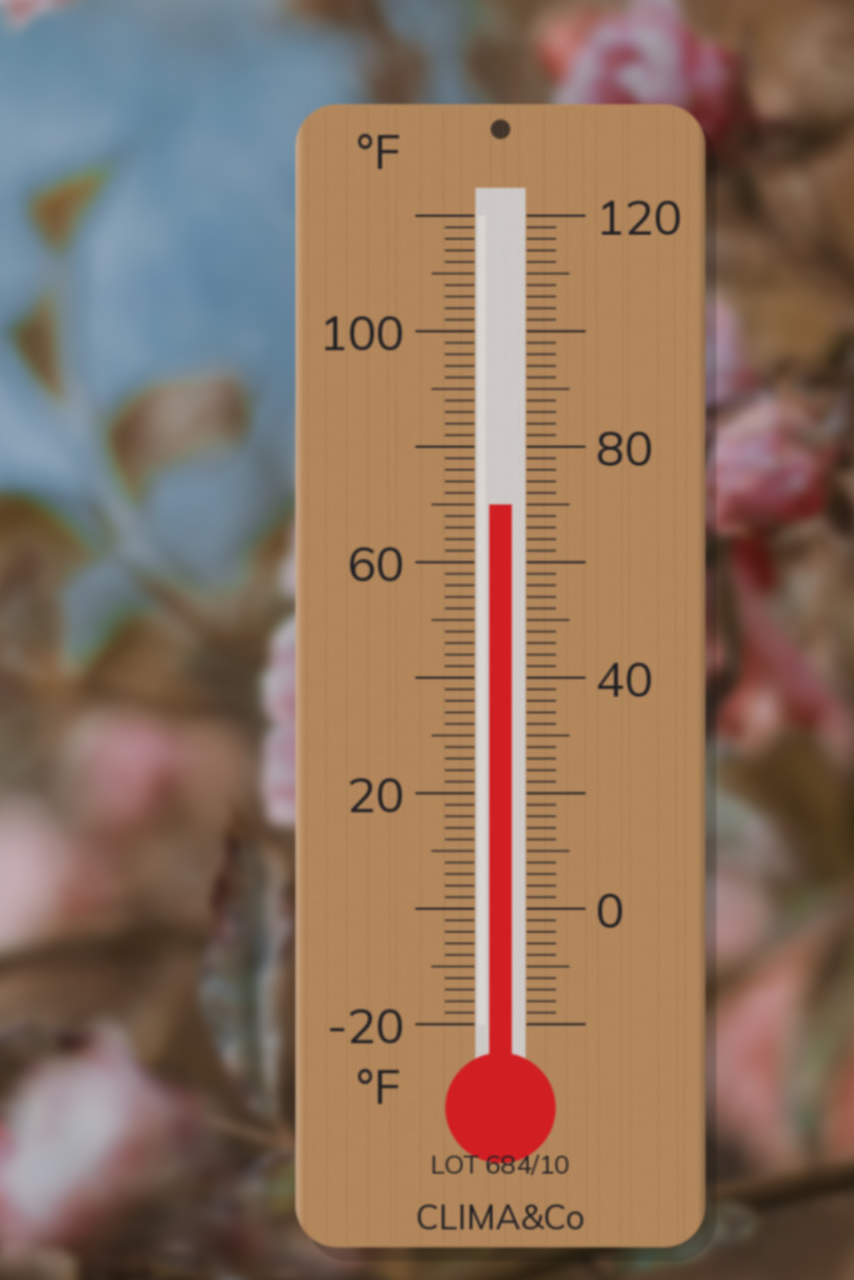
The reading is 70 °F
